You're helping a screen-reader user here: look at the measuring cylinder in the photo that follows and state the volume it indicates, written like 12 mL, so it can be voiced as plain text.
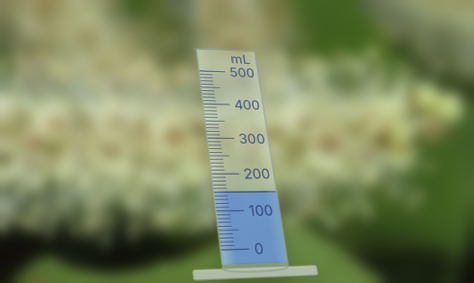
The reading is 150 mL
